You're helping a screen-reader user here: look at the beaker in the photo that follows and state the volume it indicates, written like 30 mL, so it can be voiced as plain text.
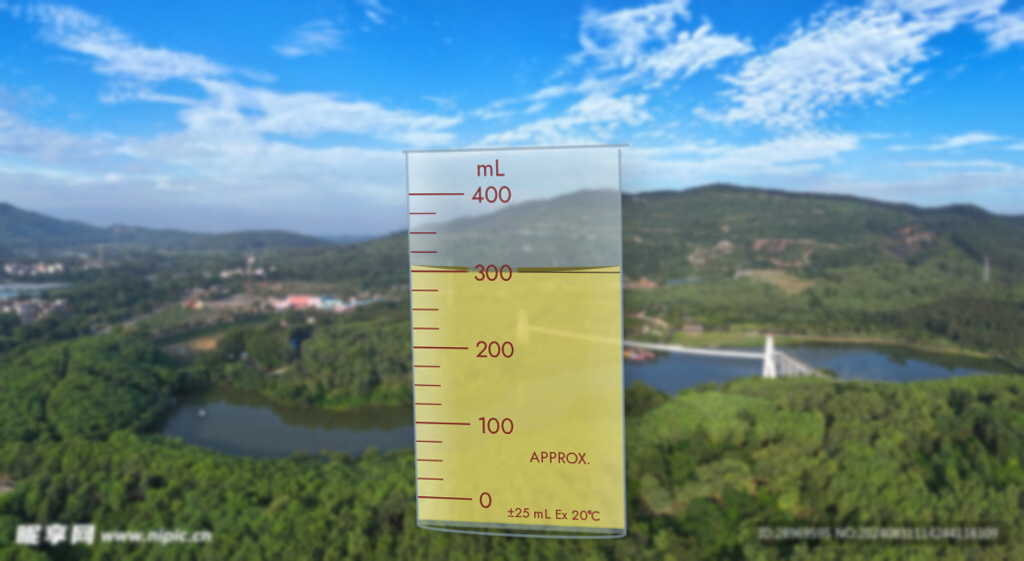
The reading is 300 mL
